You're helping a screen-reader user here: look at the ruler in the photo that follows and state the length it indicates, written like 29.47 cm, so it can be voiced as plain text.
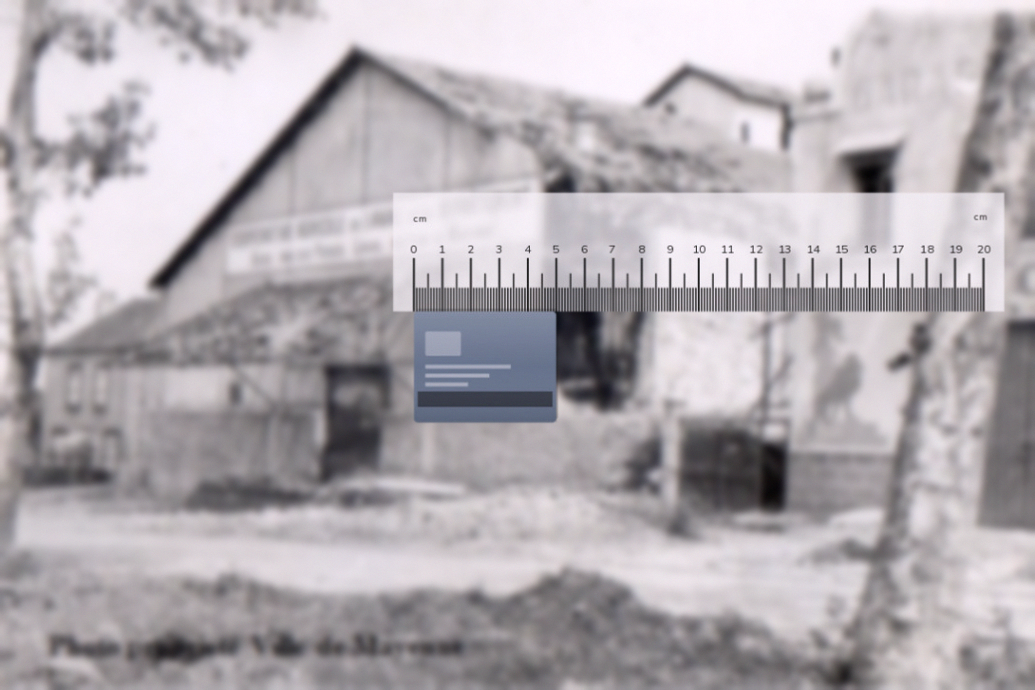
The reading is 5 cm
